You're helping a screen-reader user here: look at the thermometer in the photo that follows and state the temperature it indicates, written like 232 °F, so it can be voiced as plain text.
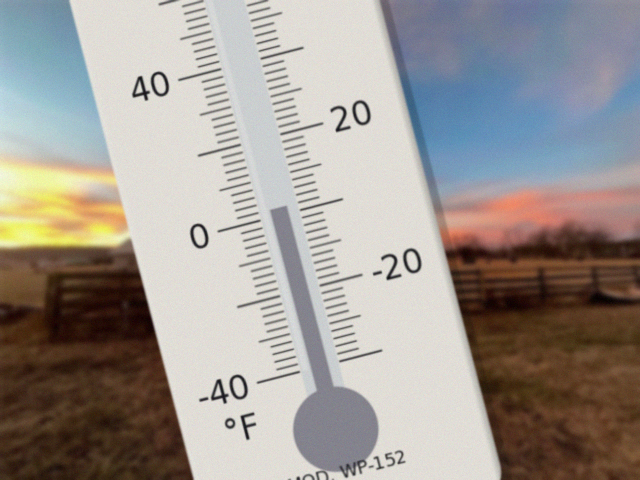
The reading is 2 °F
